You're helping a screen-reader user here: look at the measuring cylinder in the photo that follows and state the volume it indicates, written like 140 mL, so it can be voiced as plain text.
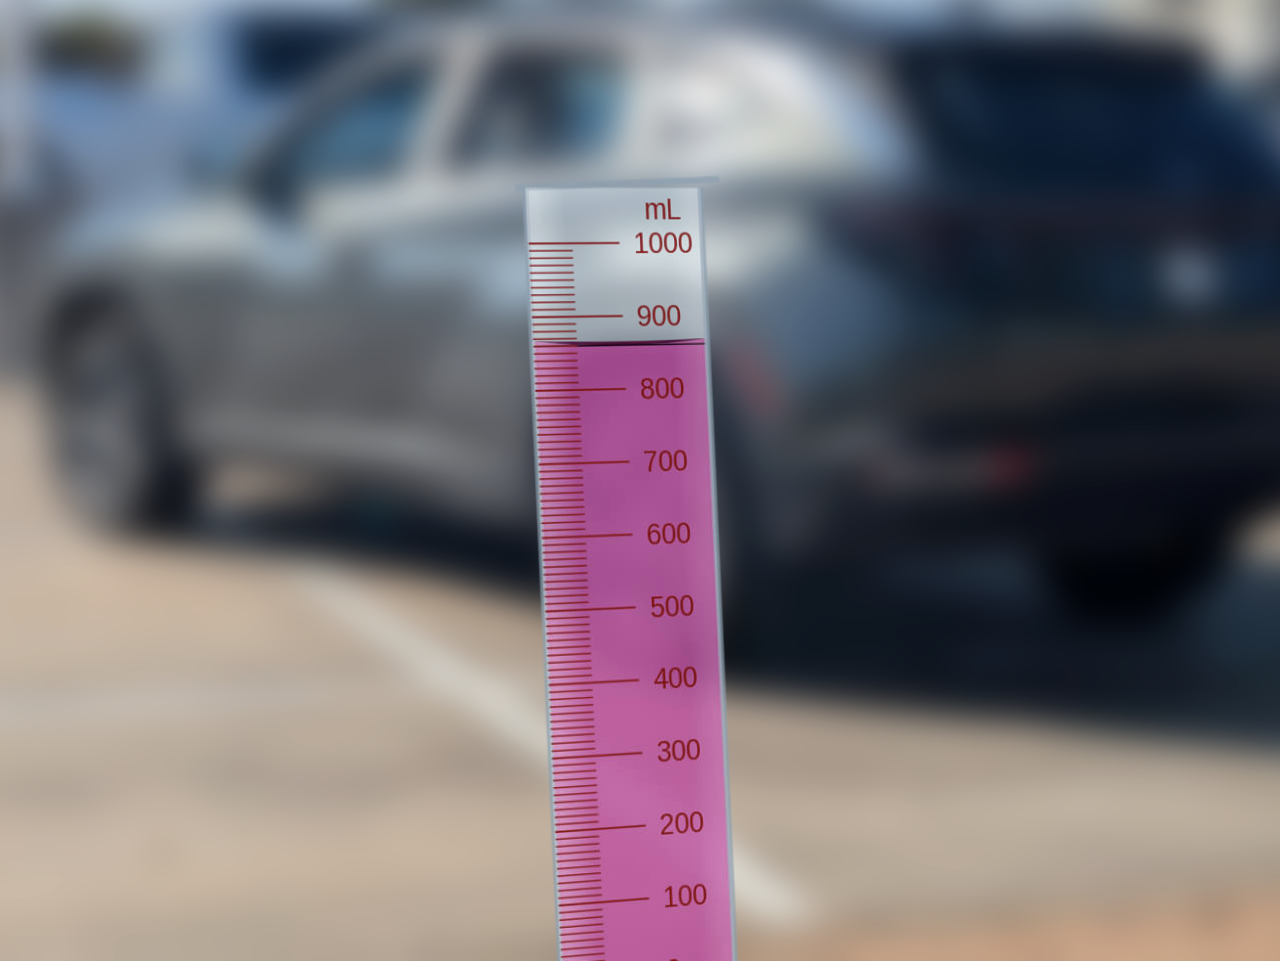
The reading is 860 mL
